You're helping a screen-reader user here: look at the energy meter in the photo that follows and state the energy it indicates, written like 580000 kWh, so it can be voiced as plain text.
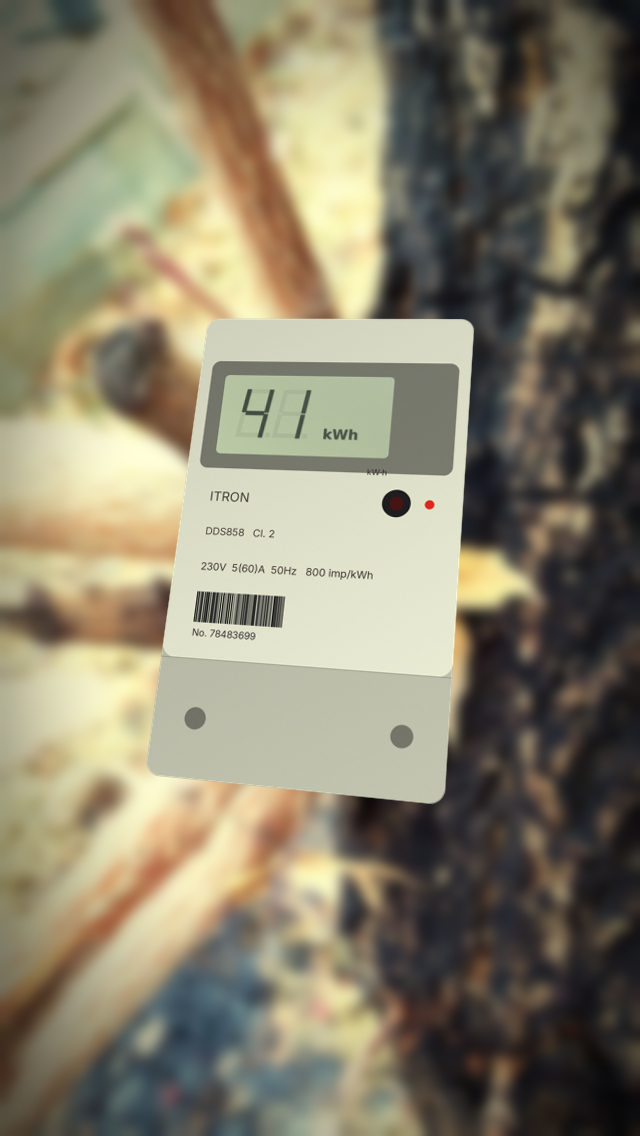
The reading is 41 kWh
